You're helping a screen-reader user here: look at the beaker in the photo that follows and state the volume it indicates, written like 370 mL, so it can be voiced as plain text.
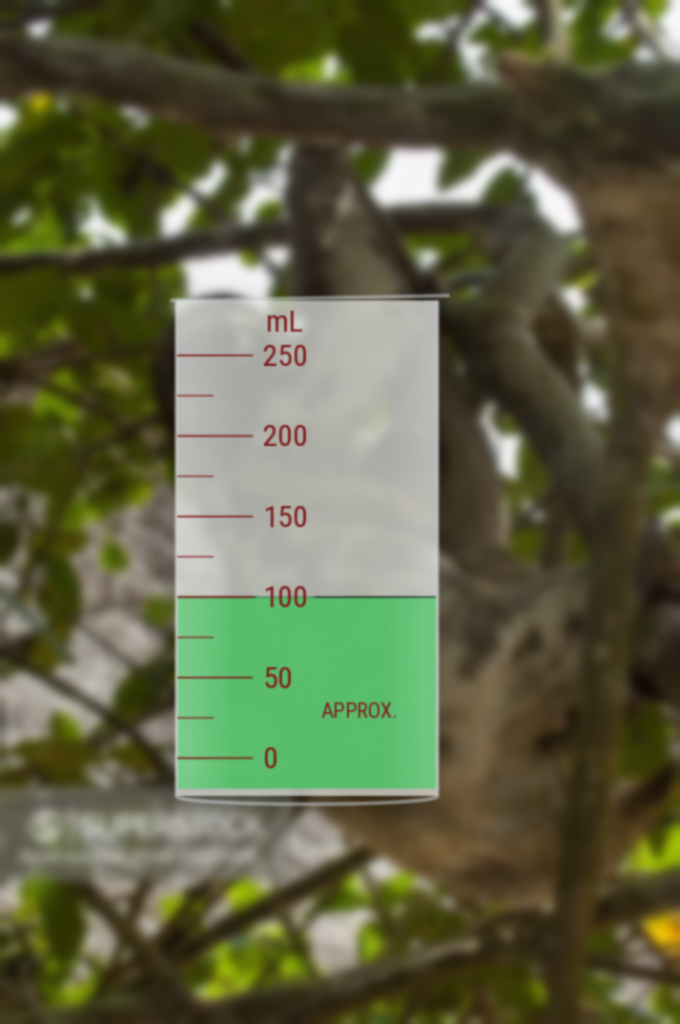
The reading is 100 mL
